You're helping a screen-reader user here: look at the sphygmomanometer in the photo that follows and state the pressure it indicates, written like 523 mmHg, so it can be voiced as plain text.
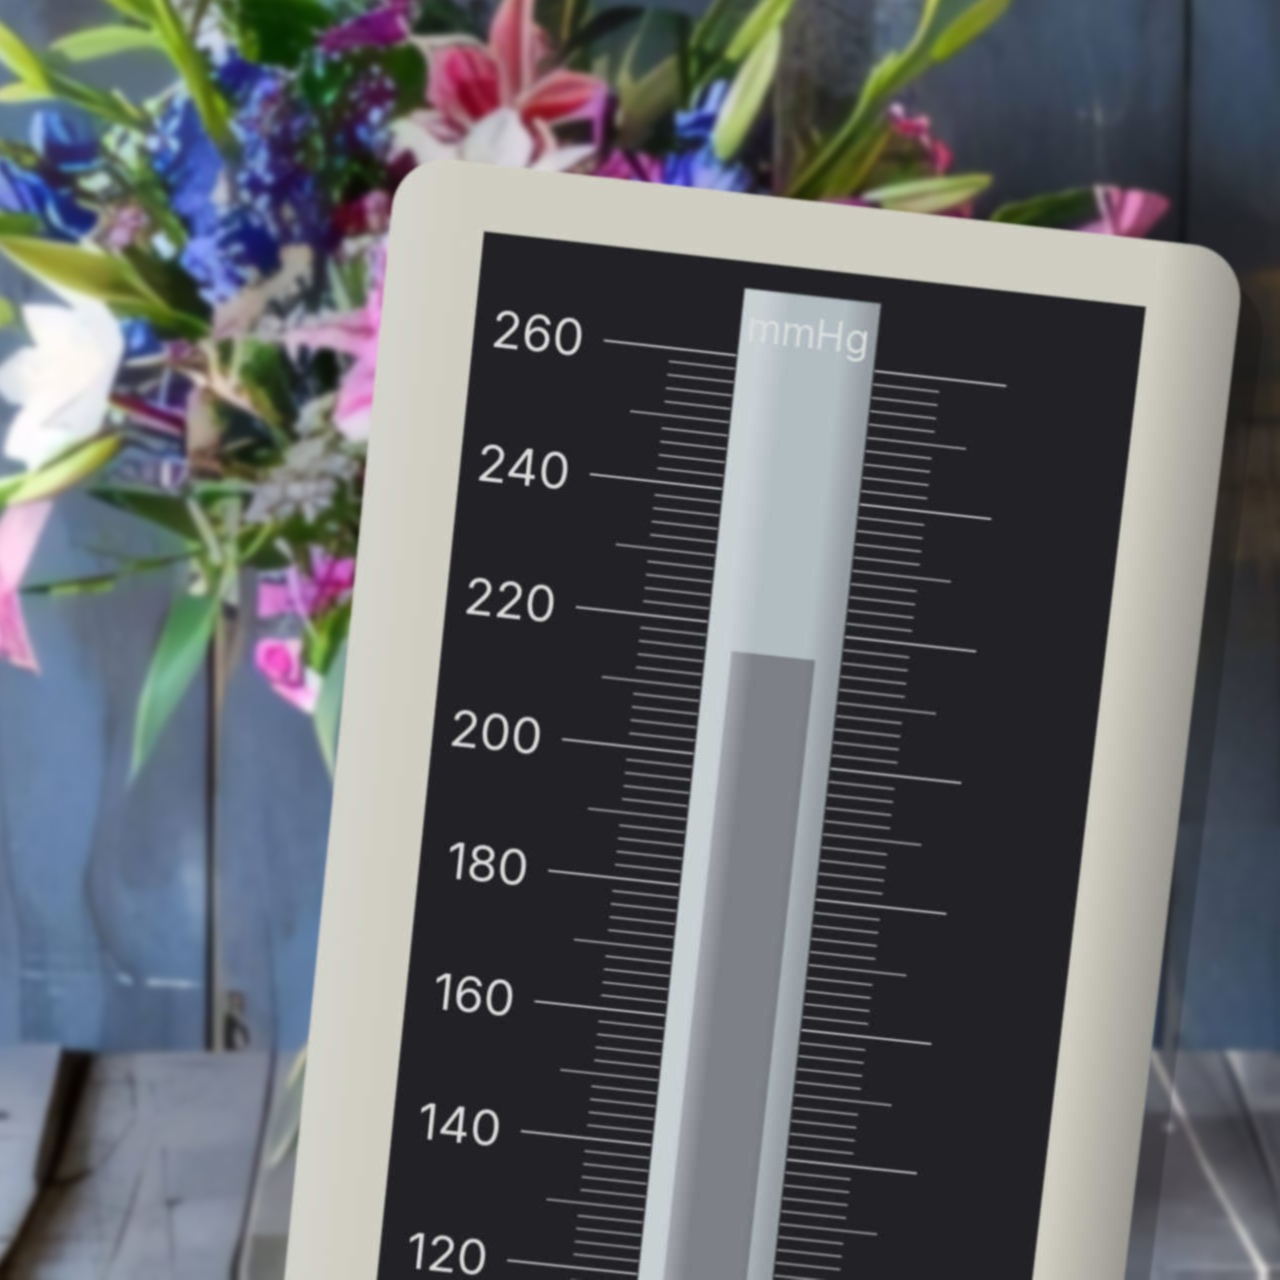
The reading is 216 mmHg
